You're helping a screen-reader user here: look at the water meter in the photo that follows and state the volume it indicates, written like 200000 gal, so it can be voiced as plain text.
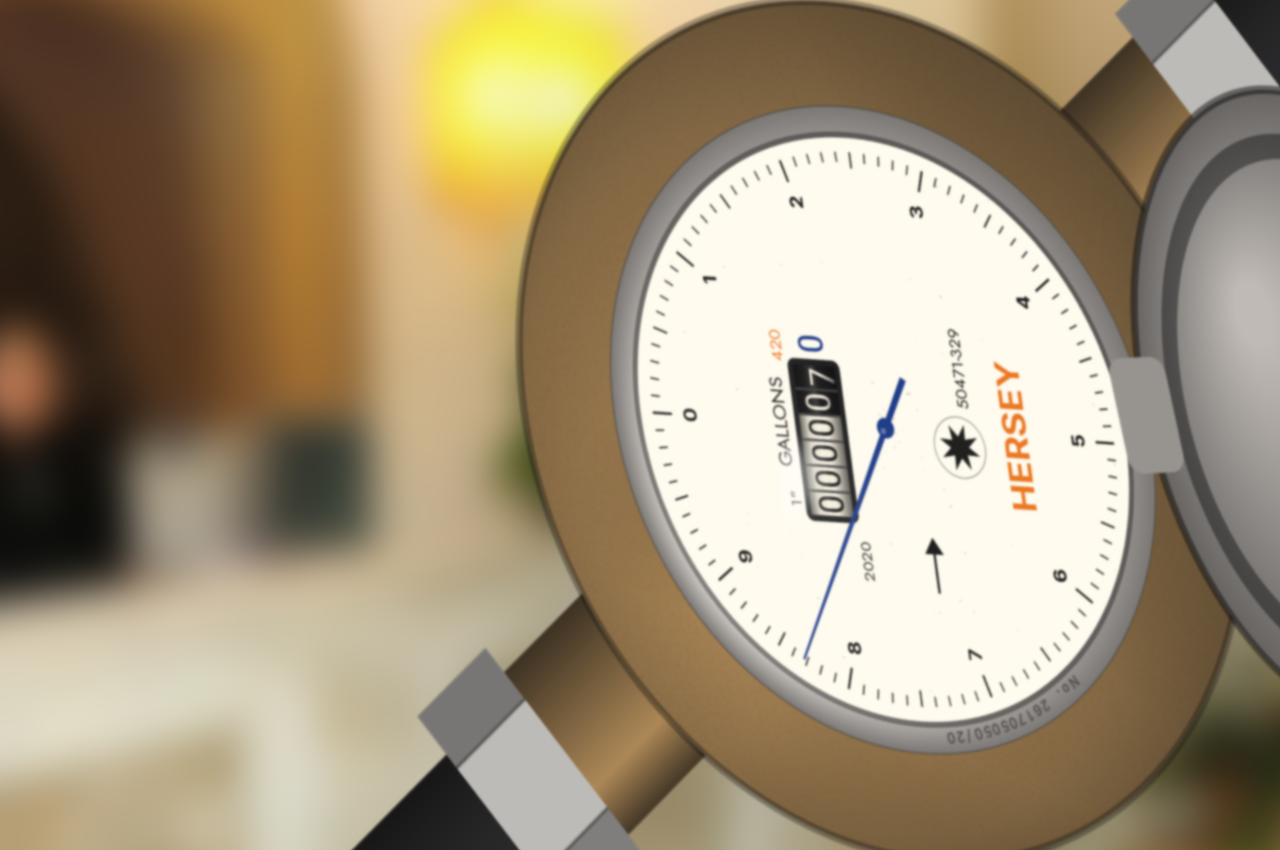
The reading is 68.3 gal
